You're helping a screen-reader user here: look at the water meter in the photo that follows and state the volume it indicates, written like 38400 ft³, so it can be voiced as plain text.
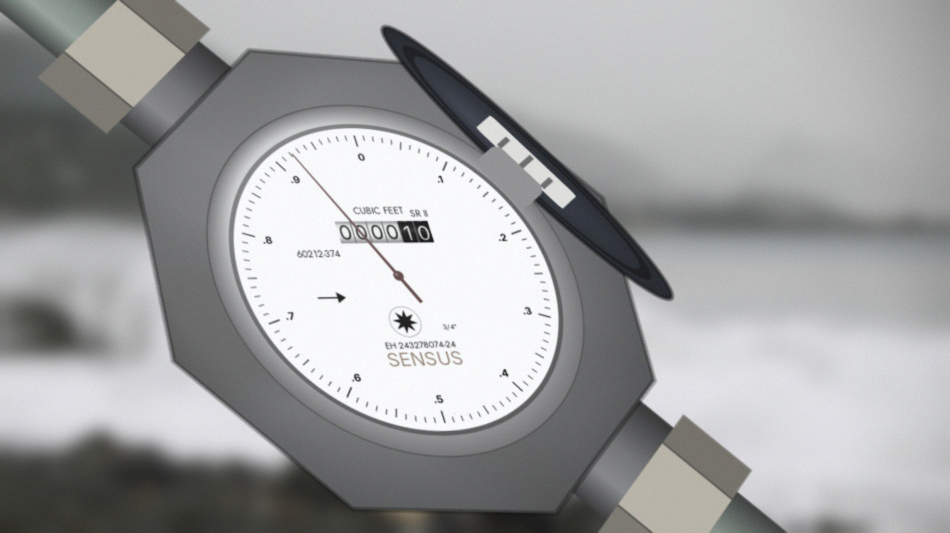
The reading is 9.92 ft³
